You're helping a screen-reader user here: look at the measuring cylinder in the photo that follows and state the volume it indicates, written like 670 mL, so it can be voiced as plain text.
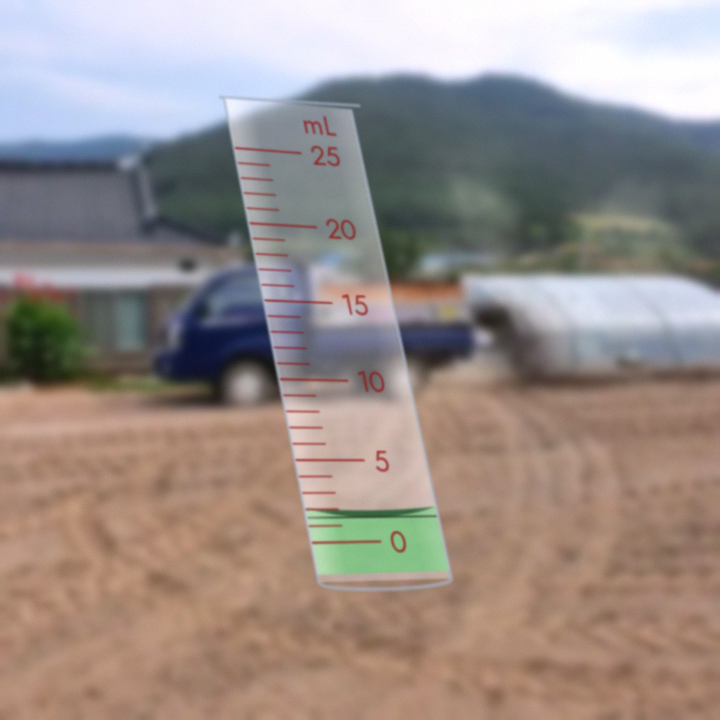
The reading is 1.5 mL
